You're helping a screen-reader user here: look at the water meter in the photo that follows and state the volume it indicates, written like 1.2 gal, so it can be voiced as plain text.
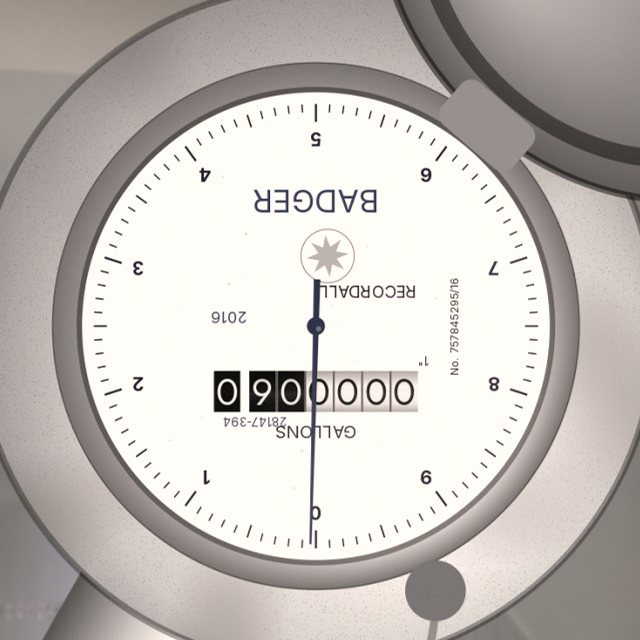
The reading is 60.0 gal
